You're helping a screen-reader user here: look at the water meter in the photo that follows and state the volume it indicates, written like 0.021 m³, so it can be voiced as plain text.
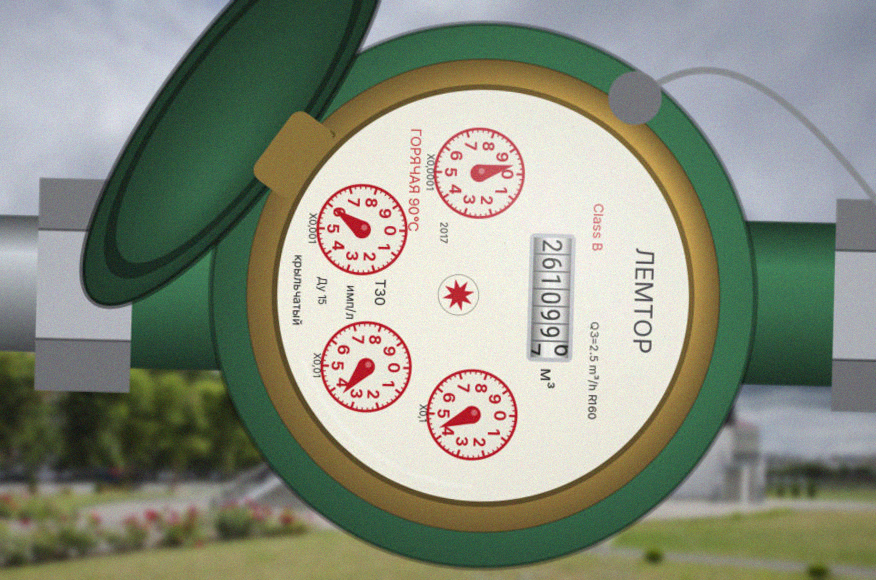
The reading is 2610996.4359 m³
